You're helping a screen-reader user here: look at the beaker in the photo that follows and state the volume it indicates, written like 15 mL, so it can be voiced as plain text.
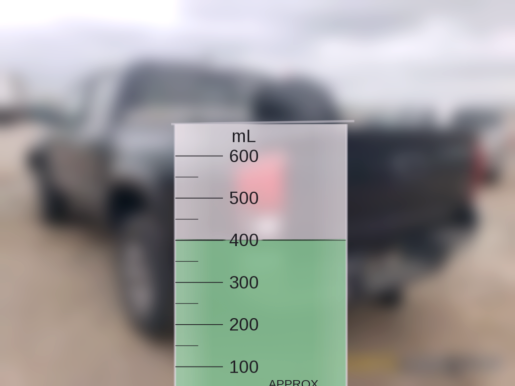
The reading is 400 mL
